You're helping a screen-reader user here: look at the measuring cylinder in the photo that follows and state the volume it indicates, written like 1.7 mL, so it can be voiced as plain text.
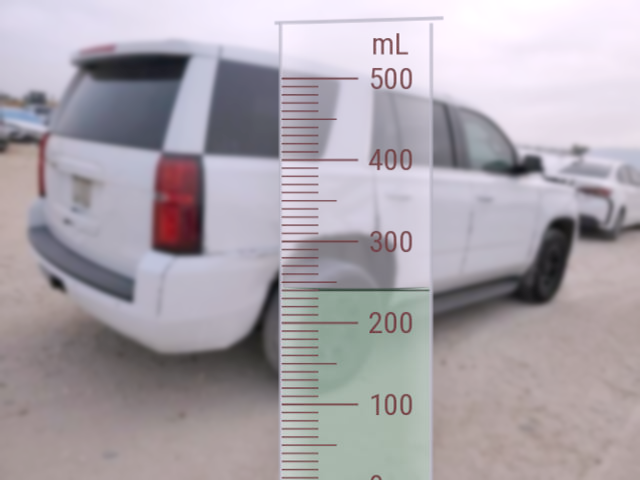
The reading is 240 mL
